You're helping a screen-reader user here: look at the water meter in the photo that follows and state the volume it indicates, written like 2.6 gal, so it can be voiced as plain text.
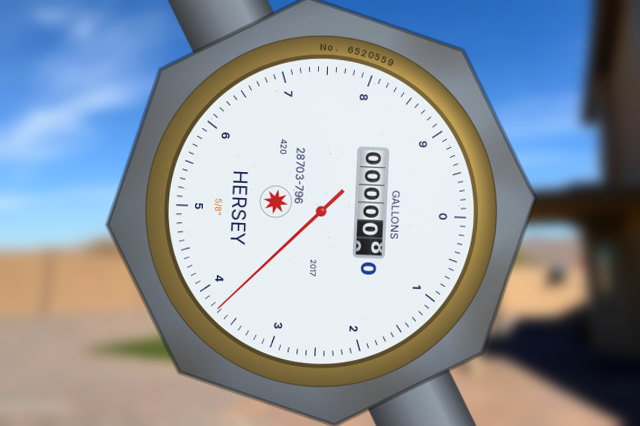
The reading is 83.7 gal
